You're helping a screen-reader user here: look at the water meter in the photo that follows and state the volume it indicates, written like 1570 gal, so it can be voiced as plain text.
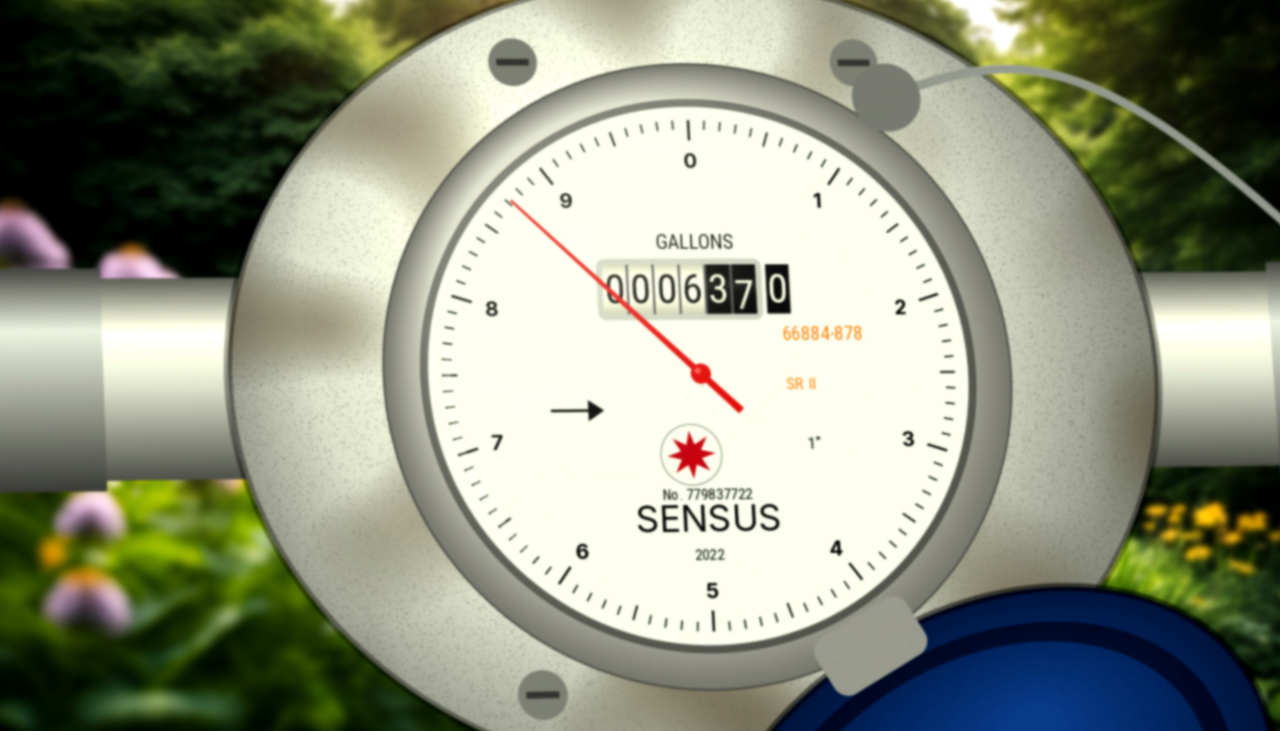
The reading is 6368.7 gal
